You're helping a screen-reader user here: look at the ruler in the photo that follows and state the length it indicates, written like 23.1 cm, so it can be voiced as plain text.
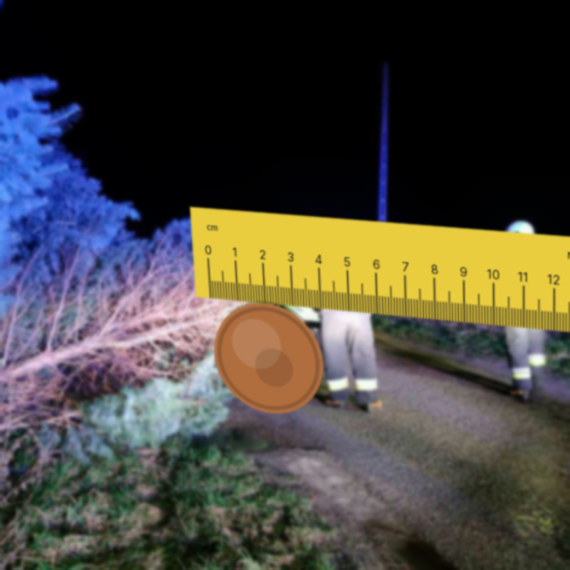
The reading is 4 cm
